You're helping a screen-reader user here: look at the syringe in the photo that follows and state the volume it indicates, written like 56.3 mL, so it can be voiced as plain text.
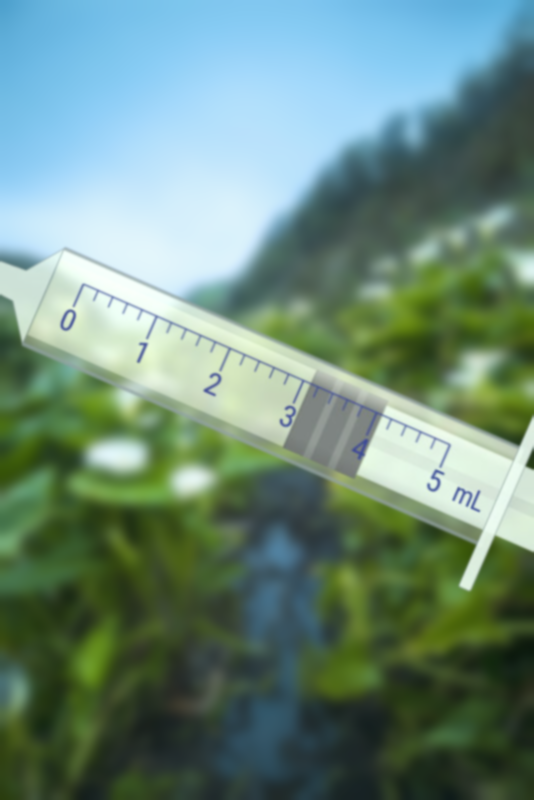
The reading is 3.1 mL
